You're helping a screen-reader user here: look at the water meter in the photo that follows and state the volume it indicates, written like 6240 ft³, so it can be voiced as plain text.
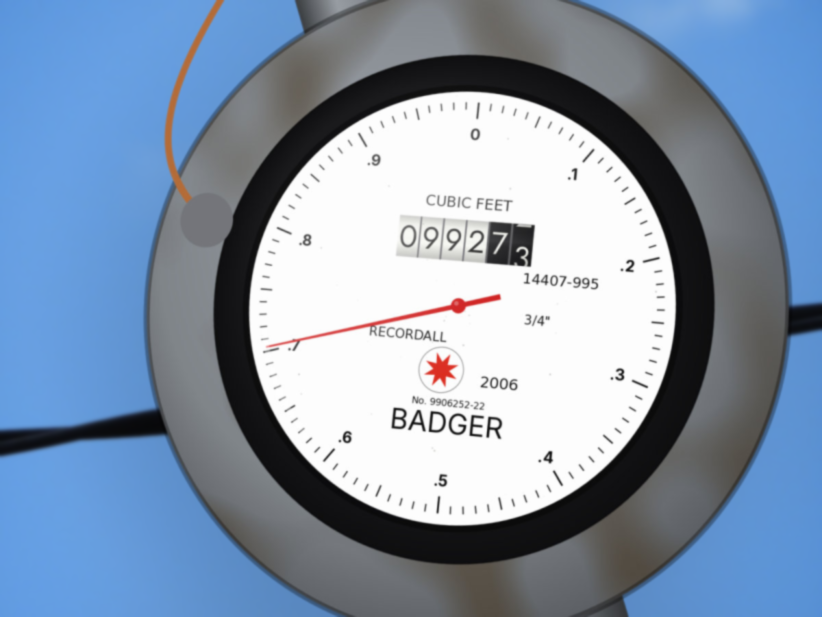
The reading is 99272.70 ft³
